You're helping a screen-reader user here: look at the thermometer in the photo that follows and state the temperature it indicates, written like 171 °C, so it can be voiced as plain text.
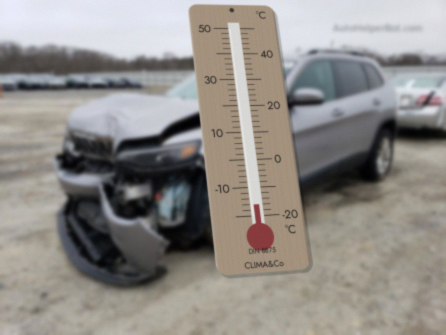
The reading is -16 °C
